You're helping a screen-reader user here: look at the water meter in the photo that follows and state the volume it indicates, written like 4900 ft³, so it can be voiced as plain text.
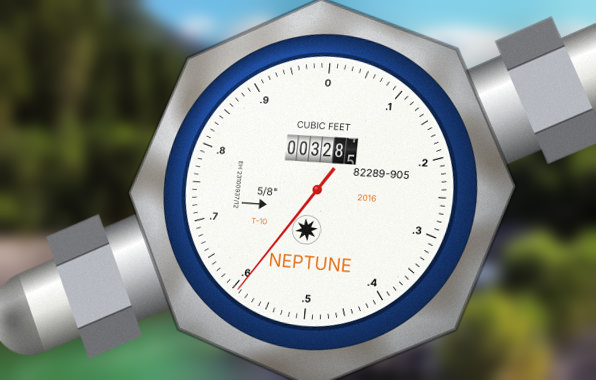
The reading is 3284.59 ft³
